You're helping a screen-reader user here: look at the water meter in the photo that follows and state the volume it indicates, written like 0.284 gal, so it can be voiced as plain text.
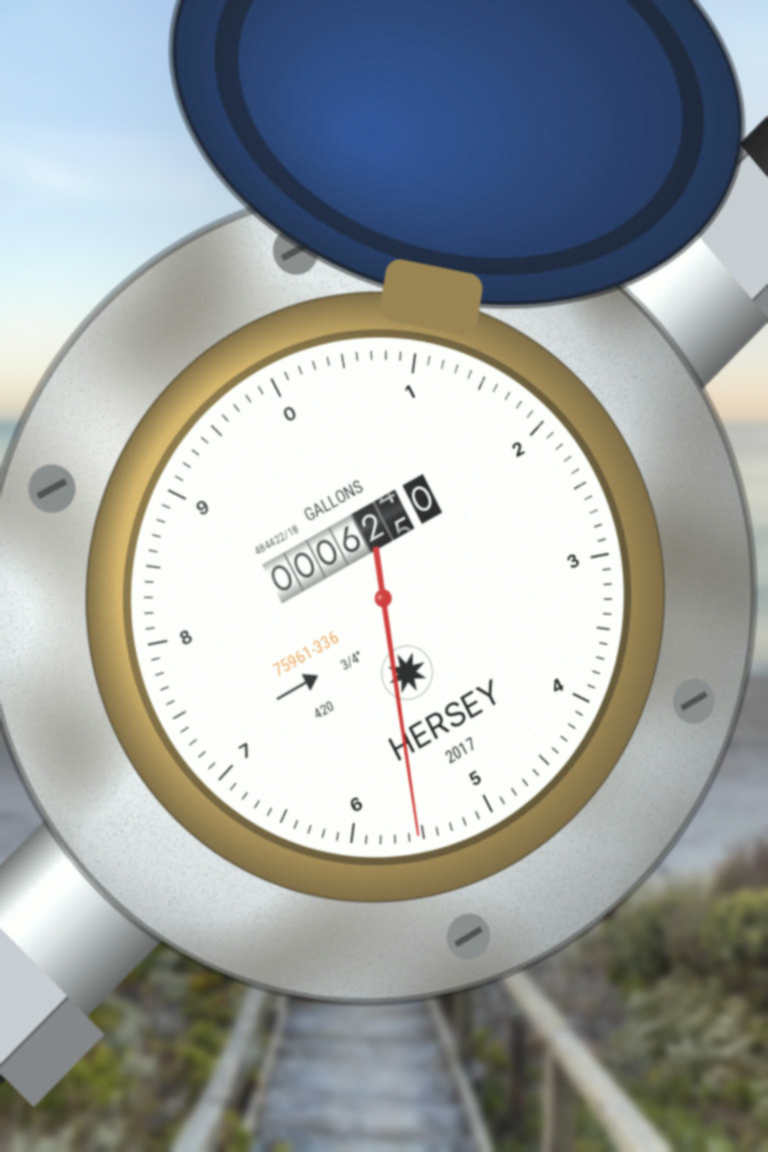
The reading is 6245.5 gal
